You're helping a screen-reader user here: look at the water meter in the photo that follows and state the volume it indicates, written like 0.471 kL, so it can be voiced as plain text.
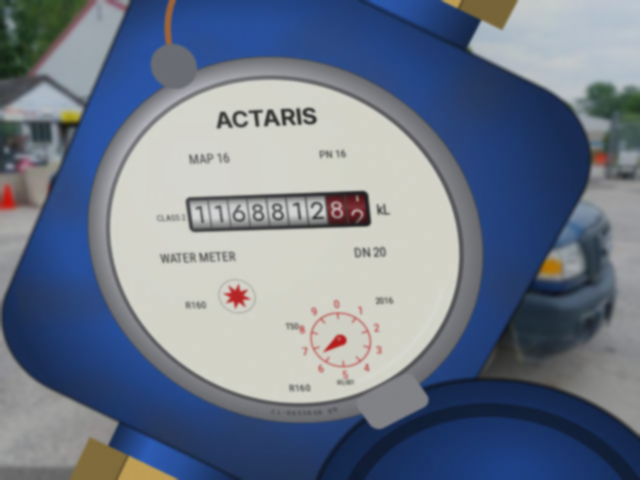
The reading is 1168812.816 kL
